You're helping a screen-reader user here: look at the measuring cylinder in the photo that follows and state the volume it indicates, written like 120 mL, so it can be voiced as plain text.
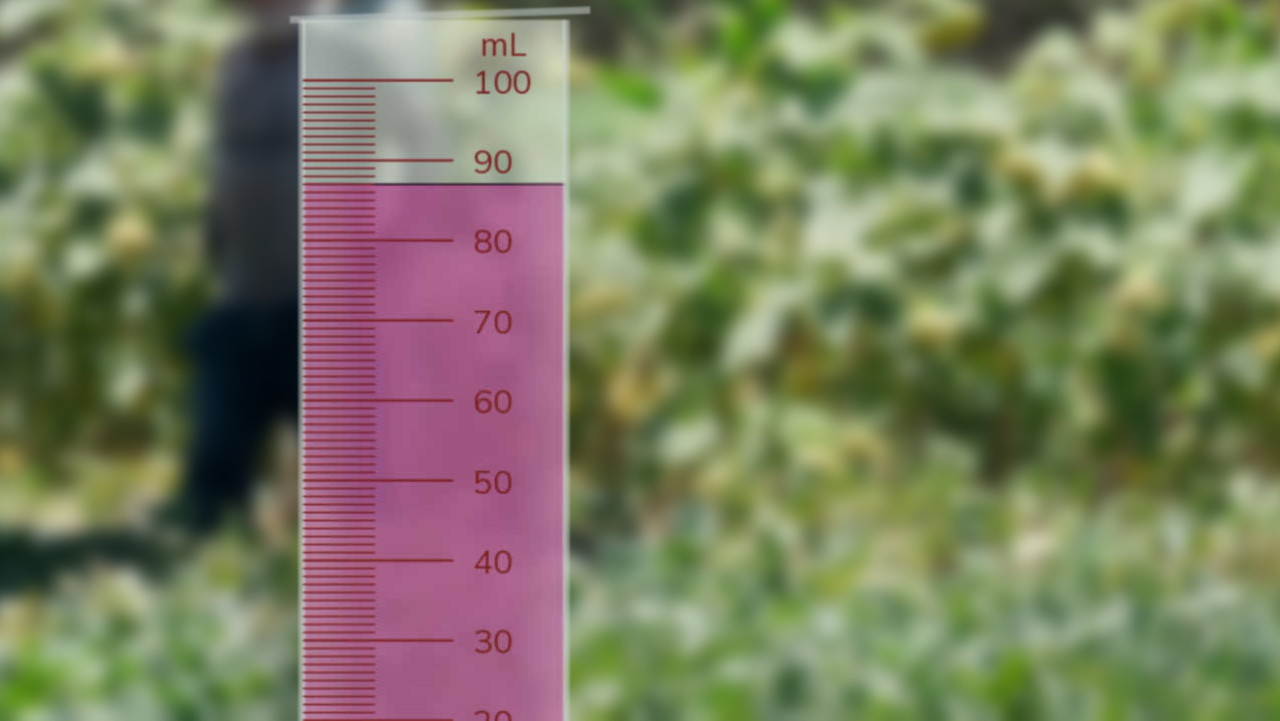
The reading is 87 mL
